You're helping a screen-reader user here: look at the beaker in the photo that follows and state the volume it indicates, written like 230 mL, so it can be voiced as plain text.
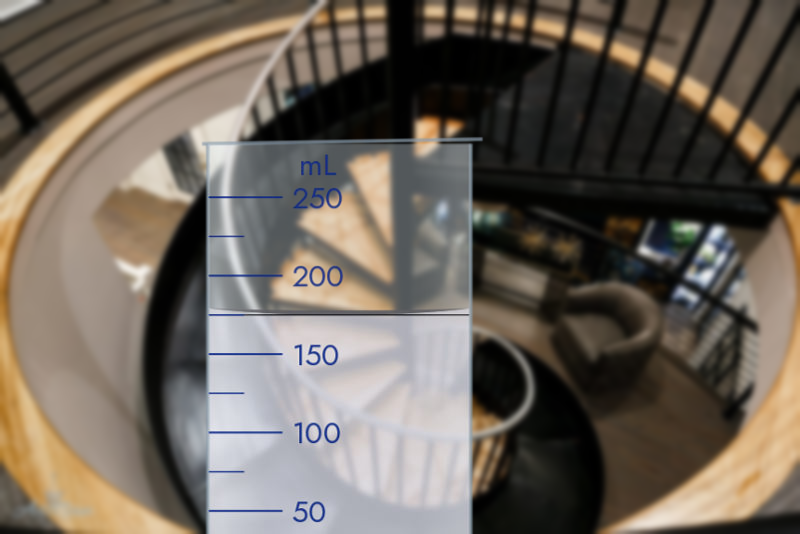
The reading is 175 mL
